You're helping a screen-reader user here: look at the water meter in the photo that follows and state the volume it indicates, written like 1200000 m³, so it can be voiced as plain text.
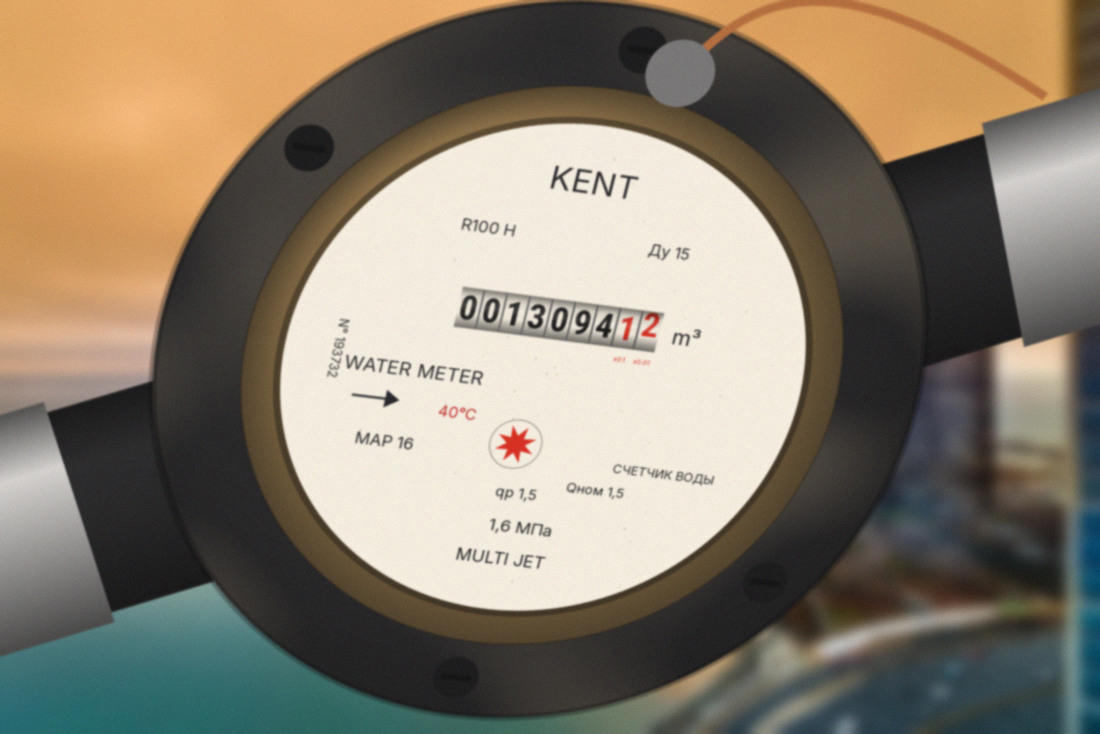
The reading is 13094.12 m³
